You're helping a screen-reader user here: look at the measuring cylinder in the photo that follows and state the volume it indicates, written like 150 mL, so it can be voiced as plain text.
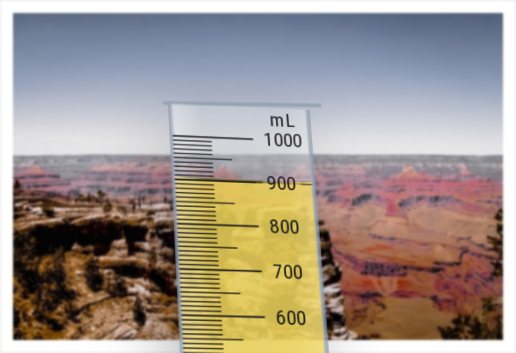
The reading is 900 mL
